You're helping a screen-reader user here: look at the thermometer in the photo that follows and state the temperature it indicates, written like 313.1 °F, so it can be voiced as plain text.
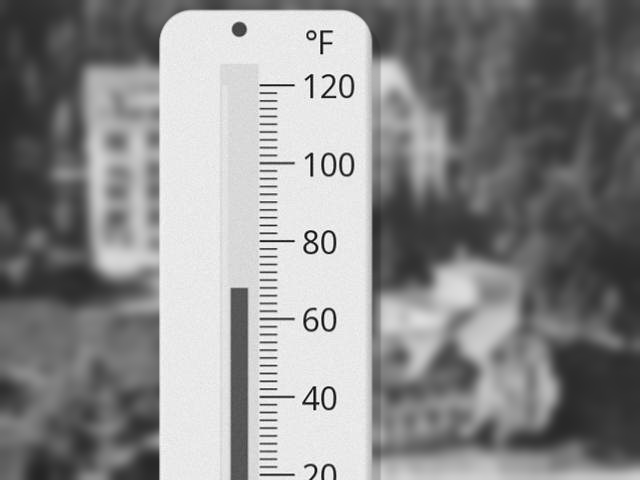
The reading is 68 °F
